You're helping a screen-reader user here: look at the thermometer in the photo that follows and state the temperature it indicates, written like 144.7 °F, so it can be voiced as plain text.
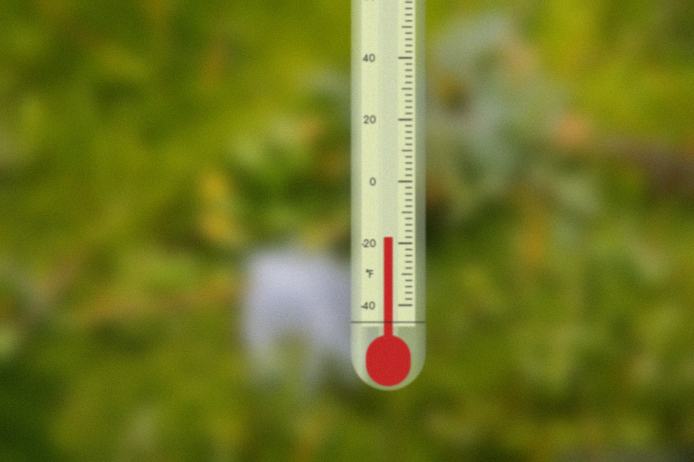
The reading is -18 °F
